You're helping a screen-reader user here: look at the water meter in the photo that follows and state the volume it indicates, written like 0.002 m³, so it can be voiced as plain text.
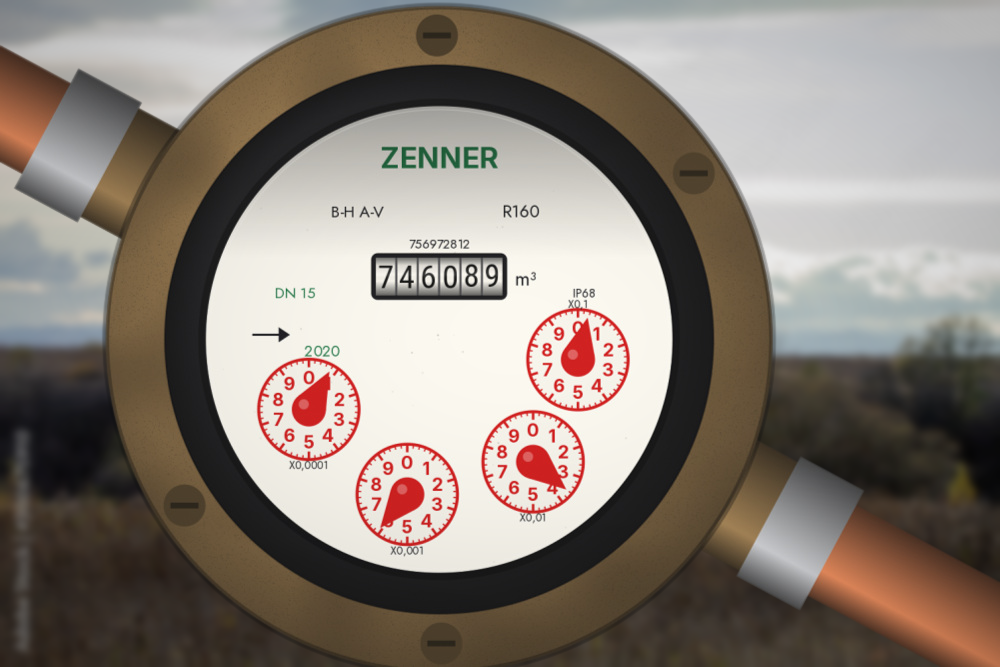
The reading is 746089.0360 m³
